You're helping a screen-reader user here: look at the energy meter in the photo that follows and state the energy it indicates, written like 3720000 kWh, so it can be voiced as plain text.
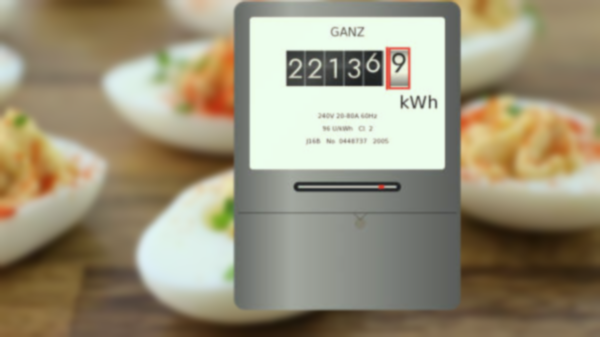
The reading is 22136.9 kWh
